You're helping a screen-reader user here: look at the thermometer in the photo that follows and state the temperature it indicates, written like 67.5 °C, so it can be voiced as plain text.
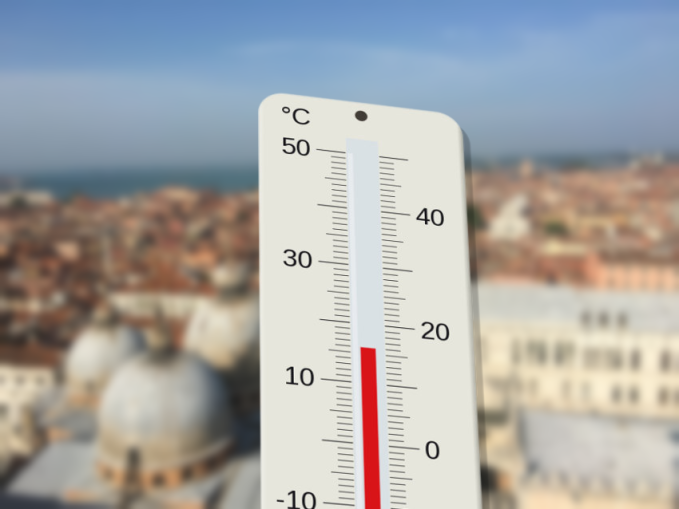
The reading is 16 °C
